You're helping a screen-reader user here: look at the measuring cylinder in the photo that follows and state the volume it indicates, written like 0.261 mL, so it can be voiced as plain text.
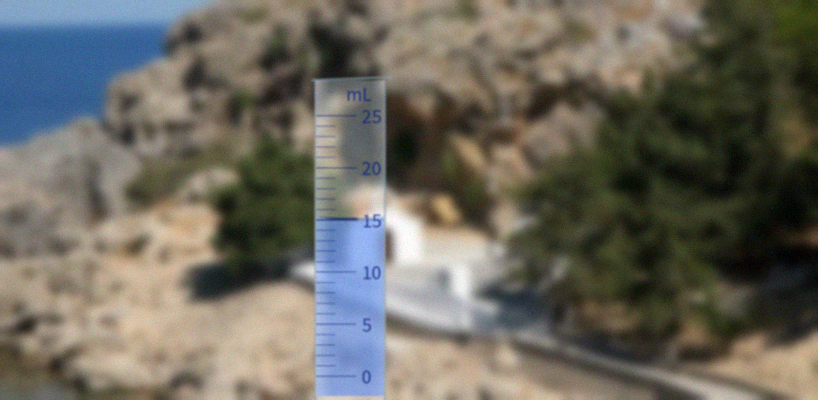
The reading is 15 mL
